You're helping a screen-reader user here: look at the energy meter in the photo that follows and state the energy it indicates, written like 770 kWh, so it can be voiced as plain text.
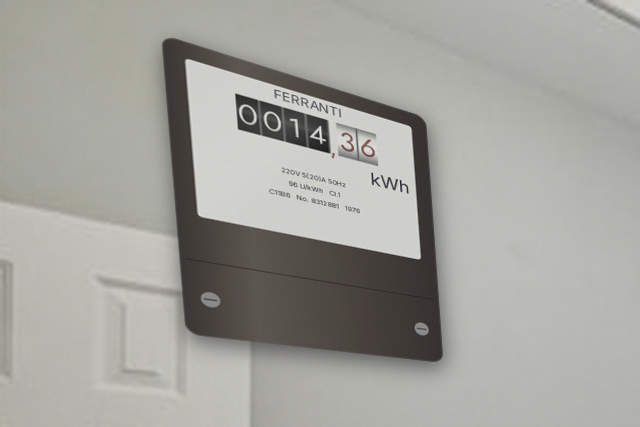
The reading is 14.36 kWh
